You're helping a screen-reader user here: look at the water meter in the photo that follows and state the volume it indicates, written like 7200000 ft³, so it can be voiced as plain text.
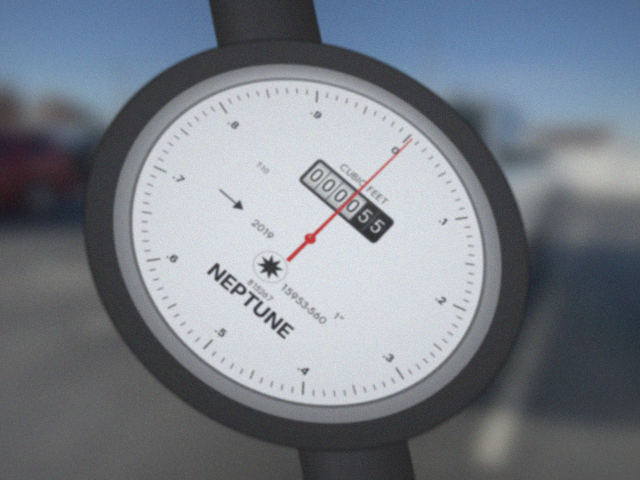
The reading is 55.00 ft³
